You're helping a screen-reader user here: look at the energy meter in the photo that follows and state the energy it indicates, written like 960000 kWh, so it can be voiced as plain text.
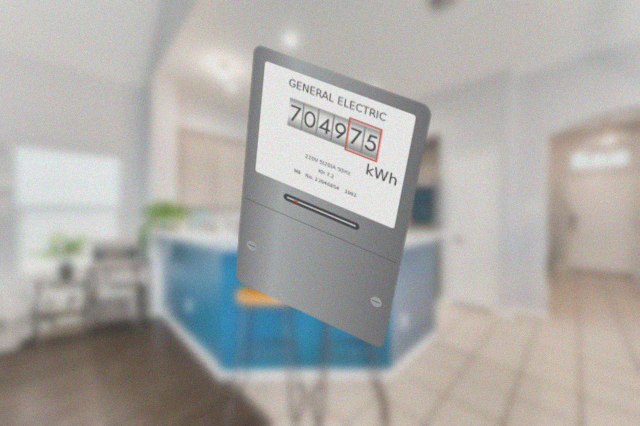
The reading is 7049.75 kWh
